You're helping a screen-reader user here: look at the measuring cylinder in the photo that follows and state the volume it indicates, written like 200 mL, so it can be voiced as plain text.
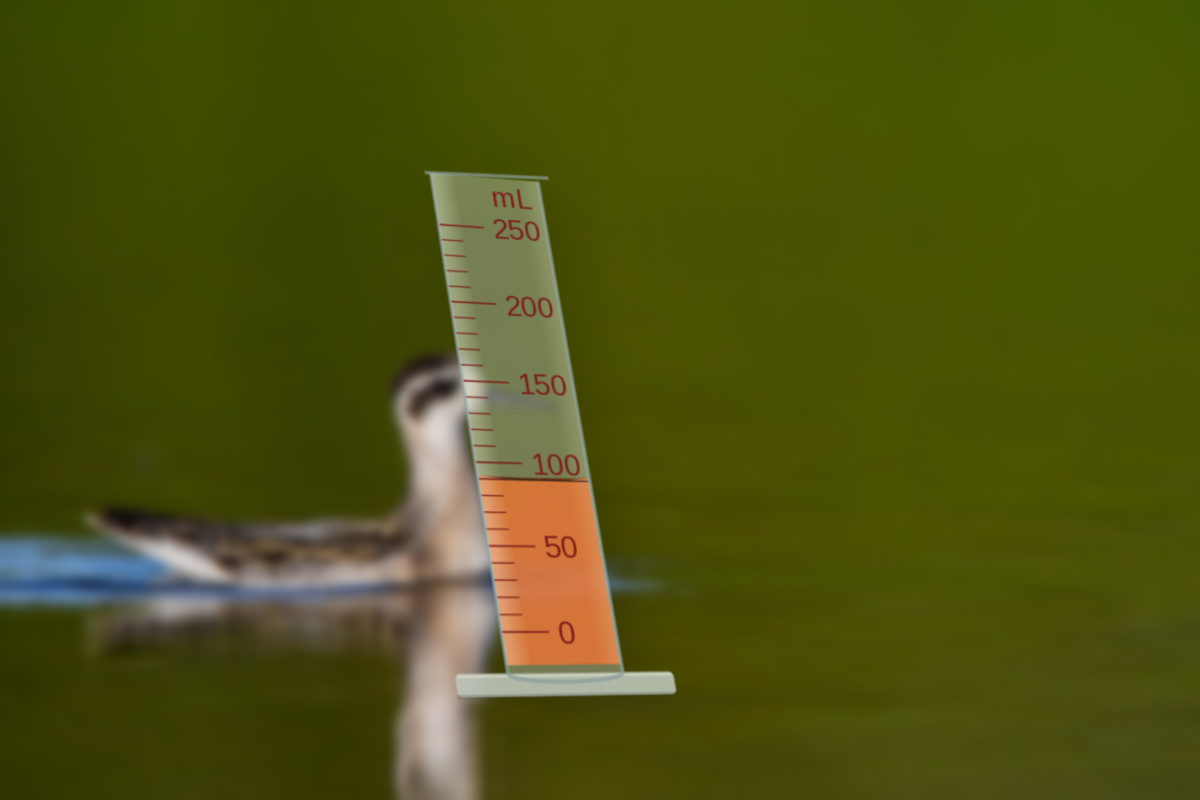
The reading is 90 mL
